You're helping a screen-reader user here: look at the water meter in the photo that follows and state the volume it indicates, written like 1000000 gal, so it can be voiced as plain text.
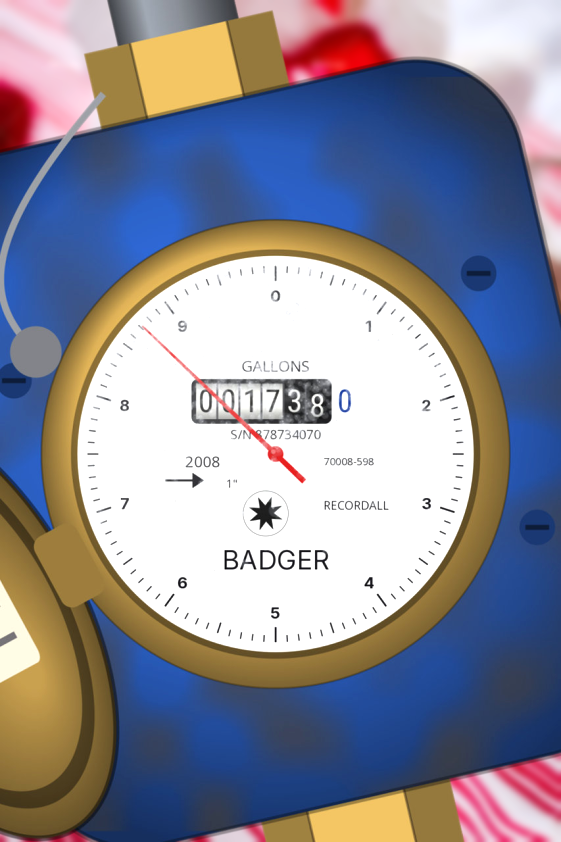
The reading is 17378.7 gal
